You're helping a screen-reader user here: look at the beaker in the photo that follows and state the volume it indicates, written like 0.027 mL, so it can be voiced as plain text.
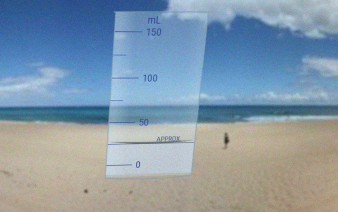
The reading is 25 mL
